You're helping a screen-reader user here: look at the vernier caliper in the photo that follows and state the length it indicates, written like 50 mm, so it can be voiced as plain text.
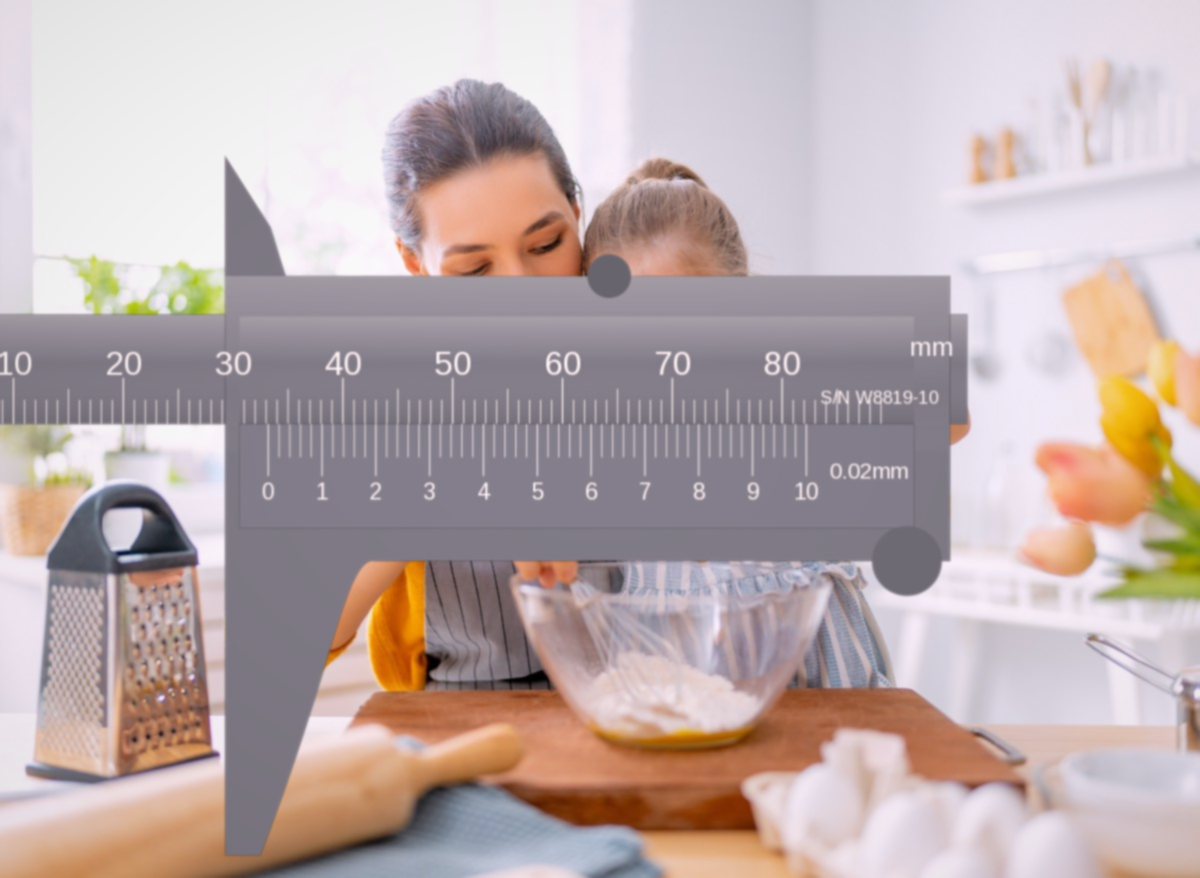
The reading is 33.2 mm
